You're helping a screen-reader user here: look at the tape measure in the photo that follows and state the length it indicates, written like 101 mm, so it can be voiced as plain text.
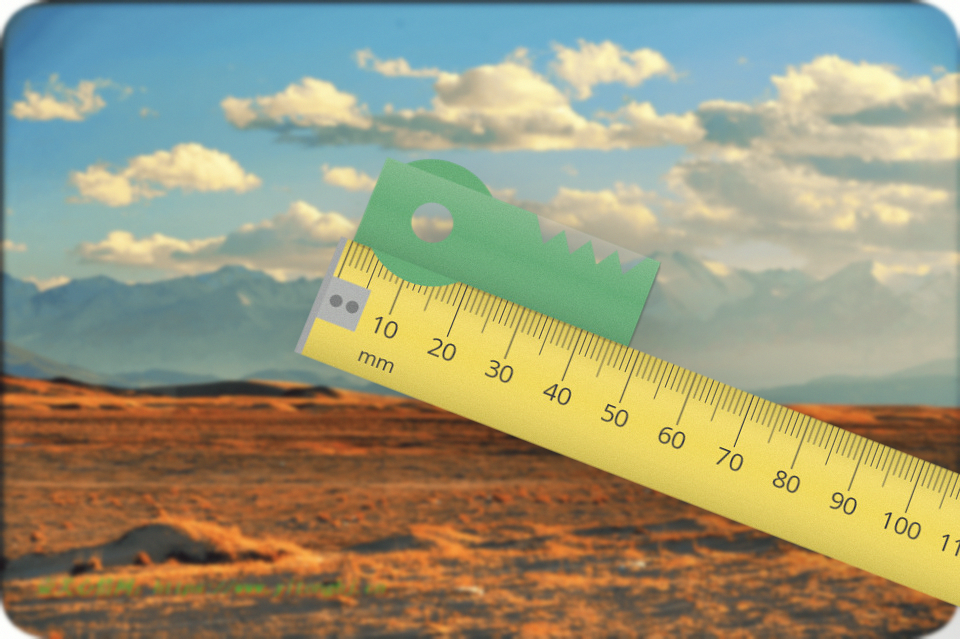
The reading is 48 mm
